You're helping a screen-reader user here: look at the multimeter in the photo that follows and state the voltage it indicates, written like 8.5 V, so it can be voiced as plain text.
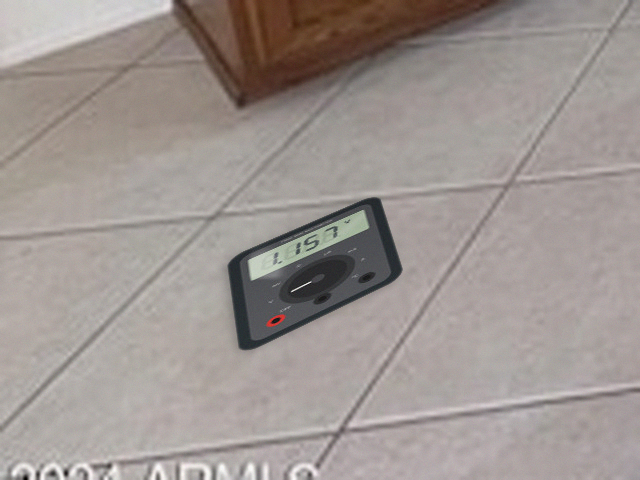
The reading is 1.157 V
